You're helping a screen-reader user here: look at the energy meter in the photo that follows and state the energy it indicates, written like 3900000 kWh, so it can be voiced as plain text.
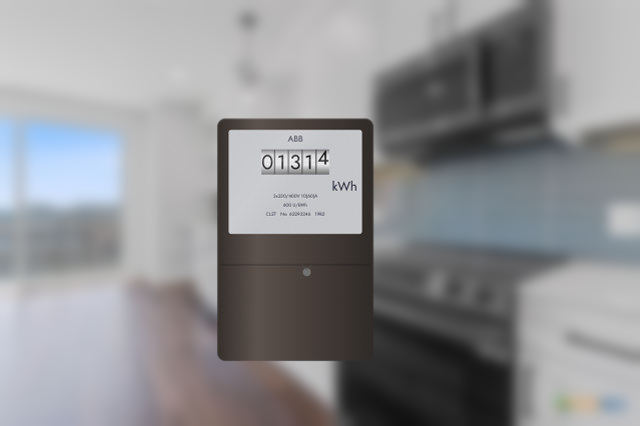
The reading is 1314 kWh
